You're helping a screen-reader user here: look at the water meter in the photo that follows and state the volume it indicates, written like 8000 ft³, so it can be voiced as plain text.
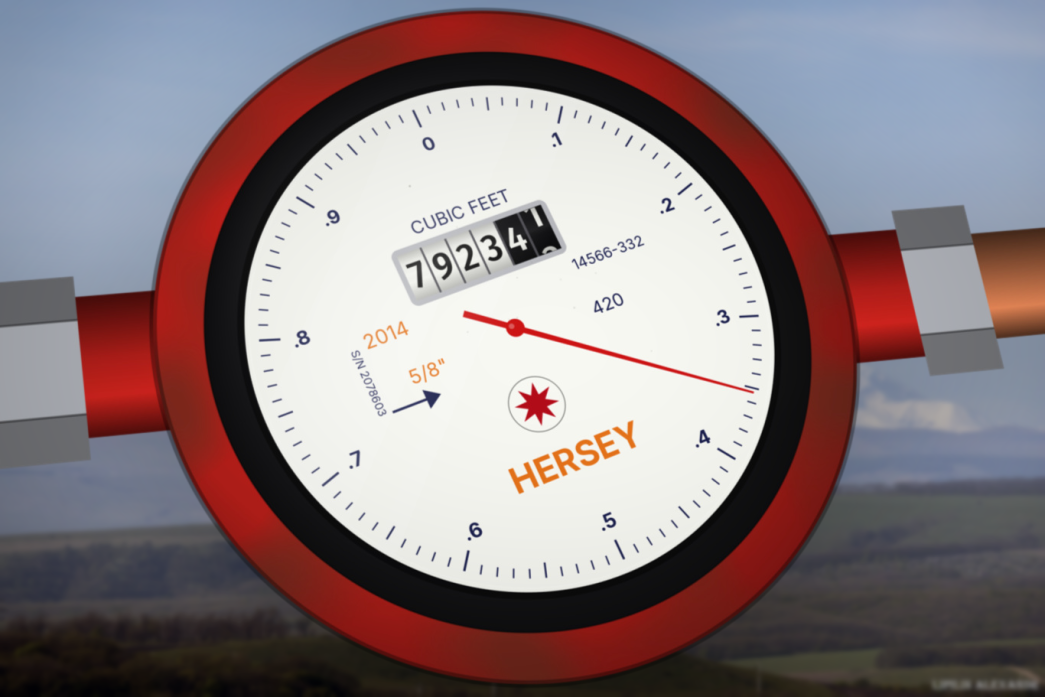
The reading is 792341.35 ft³
